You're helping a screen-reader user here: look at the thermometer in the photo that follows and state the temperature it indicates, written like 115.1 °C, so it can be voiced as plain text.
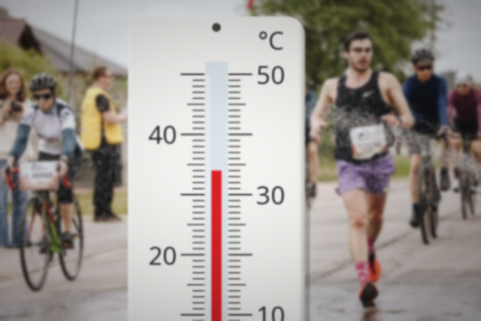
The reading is 34 °C
